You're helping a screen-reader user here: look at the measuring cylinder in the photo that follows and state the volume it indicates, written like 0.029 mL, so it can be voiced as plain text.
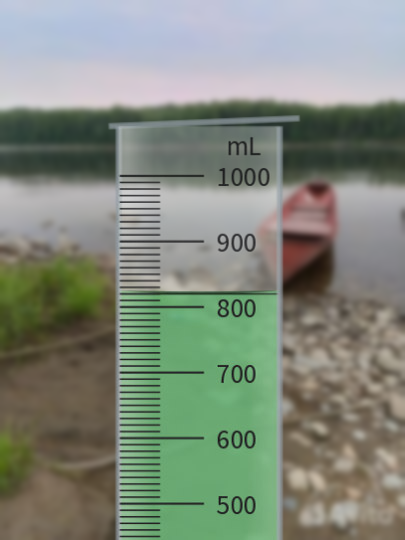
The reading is 820 mL
